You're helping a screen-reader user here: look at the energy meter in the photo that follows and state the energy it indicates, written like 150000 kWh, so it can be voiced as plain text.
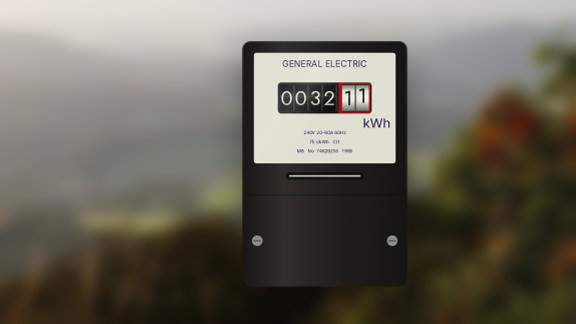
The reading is 32.11 kWh
